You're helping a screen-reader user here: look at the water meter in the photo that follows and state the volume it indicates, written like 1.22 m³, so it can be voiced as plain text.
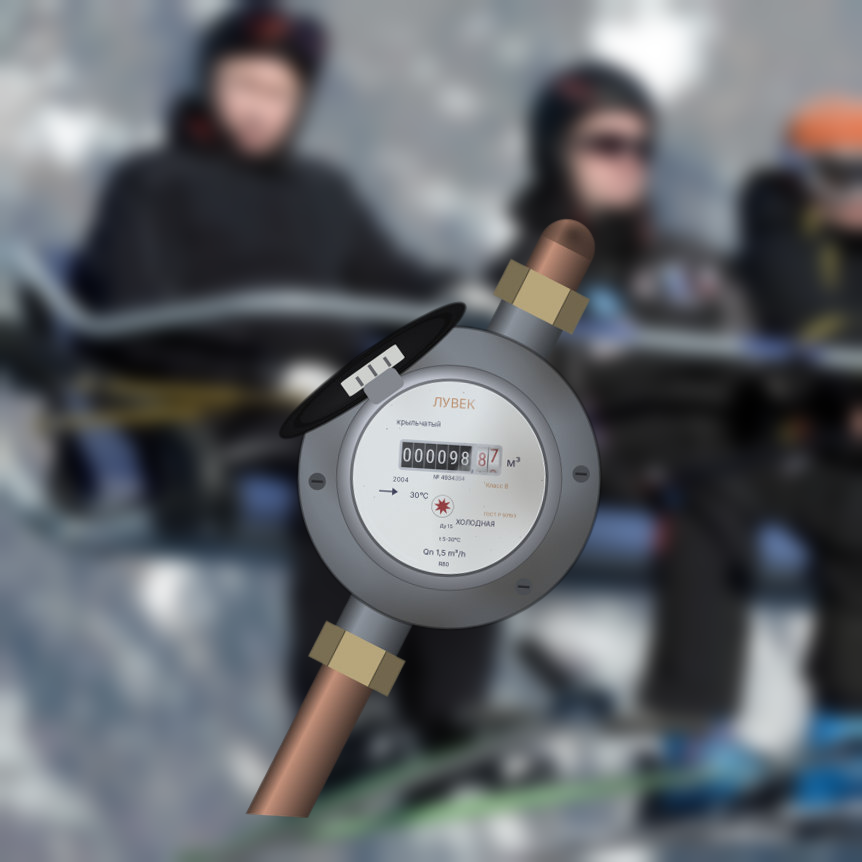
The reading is 98.87 m³
